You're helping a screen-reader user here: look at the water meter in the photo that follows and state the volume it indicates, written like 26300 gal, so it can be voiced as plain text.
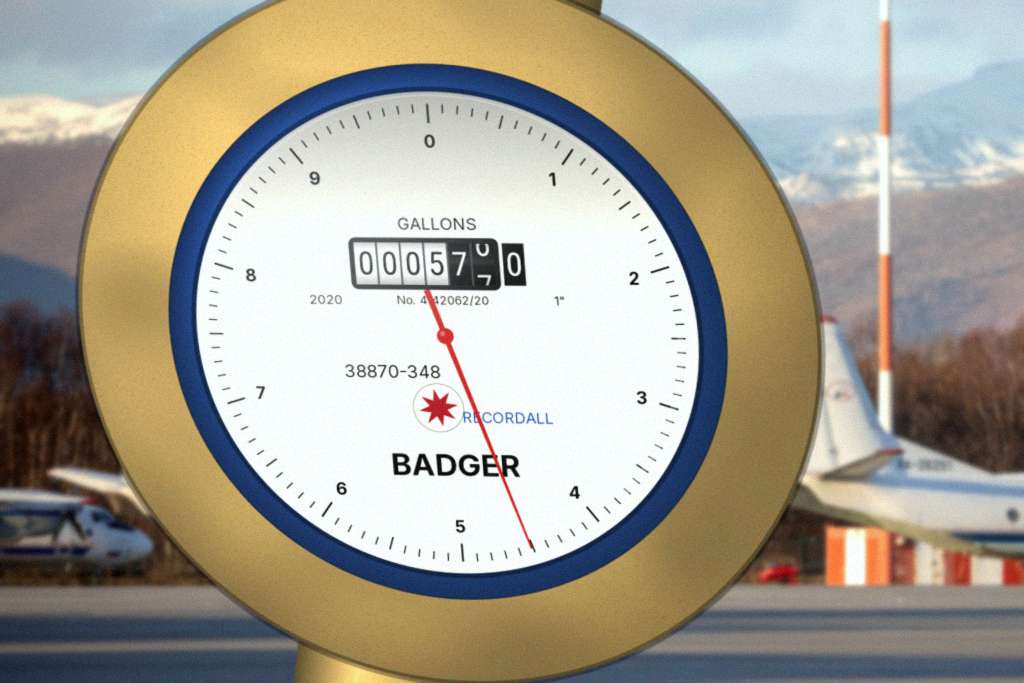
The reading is 5764.5 gal
